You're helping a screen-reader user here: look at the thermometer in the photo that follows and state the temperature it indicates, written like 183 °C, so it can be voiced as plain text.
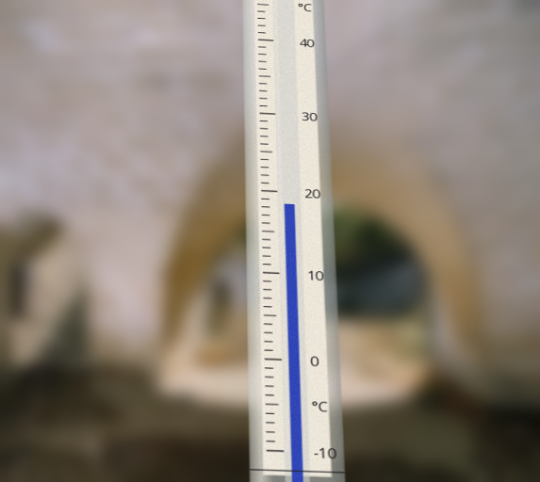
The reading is 18.5 °C
